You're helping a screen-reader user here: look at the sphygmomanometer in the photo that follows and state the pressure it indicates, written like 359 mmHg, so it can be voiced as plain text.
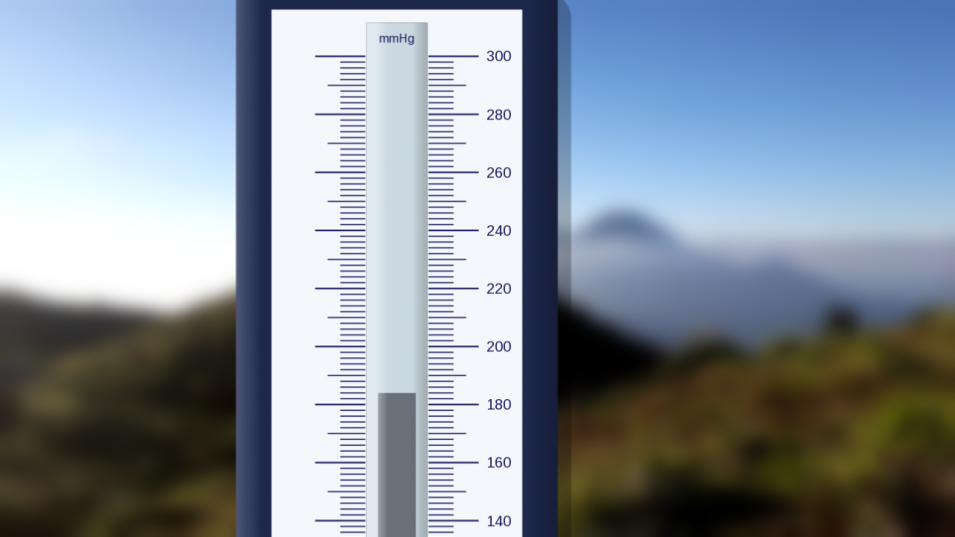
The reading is 184 mmHg
